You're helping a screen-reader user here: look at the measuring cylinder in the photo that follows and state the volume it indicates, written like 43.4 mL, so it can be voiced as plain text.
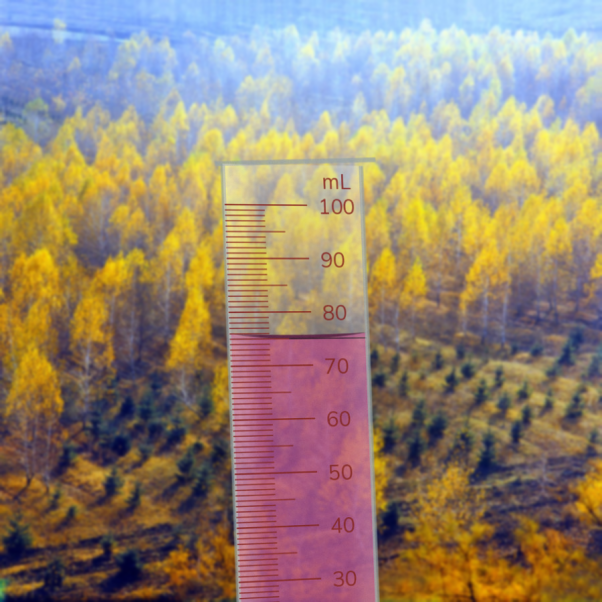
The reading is 75 mL
